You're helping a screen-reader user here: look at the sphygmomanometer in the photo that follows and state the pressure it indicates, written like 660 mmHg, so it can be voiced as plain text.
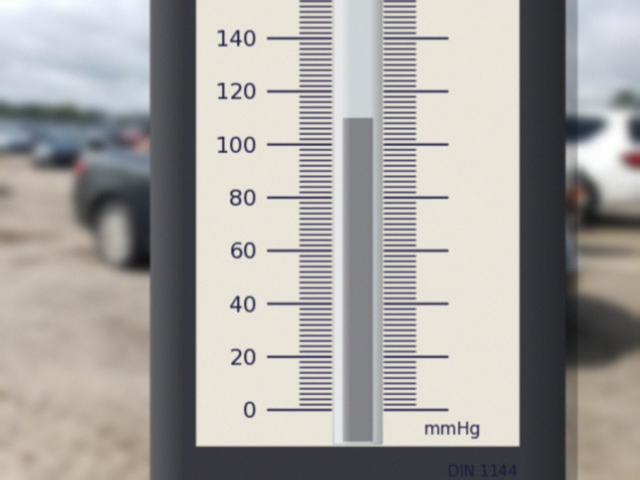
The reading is 110 mmHg
